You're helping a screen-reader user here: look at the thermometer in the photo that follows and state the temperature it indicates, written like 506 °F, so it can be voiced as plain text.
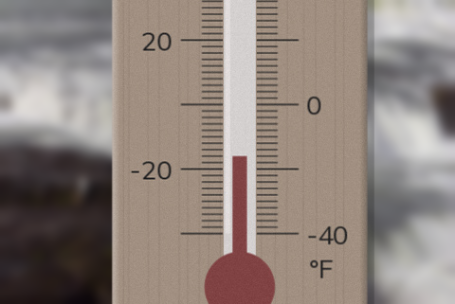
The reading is -16 °F
